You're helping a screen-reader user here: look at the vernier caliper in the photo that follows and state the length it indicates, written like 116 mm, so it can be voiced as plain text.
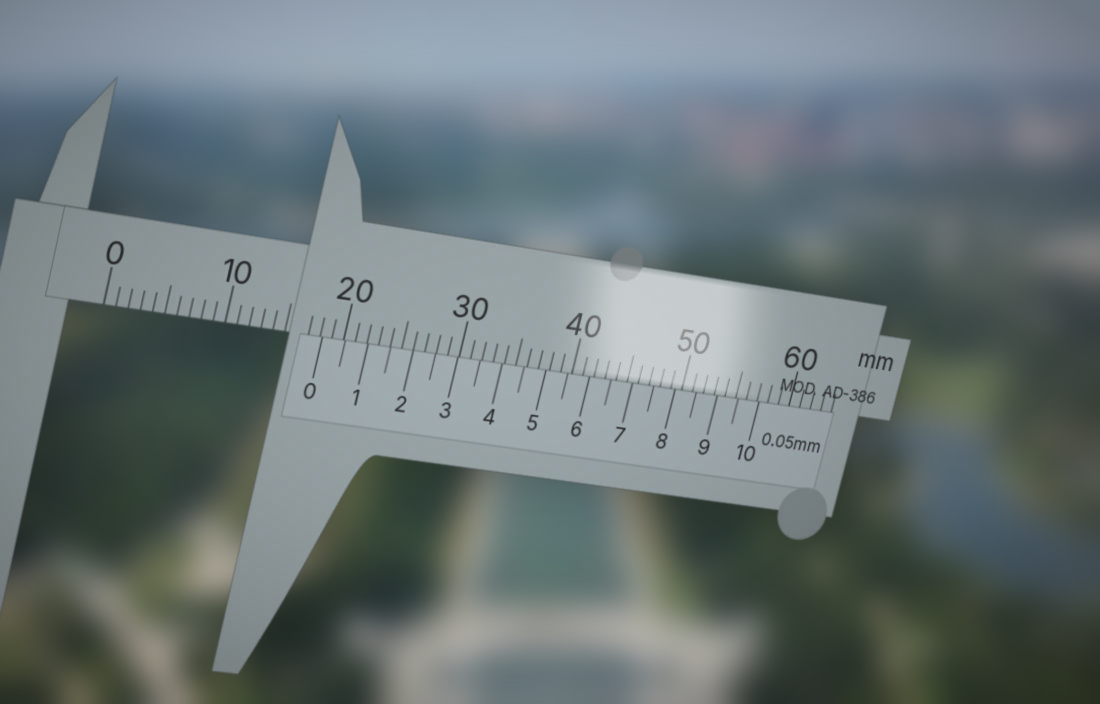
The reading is 18.2 mm
